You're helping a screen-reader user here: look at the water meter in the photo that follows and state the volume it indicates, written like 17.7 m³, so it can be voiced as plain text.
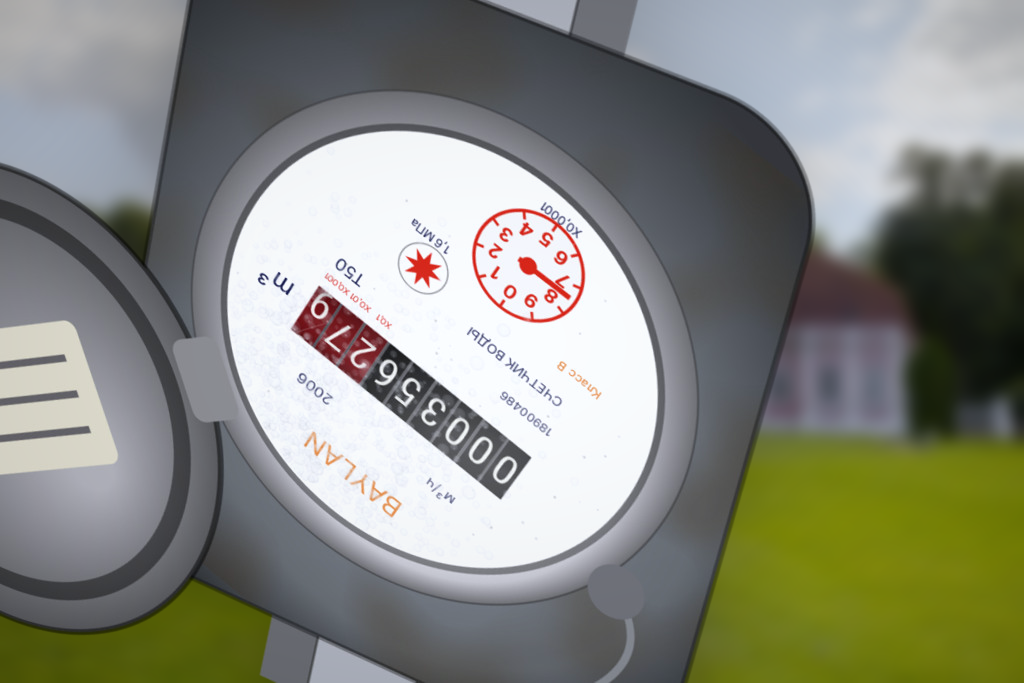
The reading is 356.2787 m³
